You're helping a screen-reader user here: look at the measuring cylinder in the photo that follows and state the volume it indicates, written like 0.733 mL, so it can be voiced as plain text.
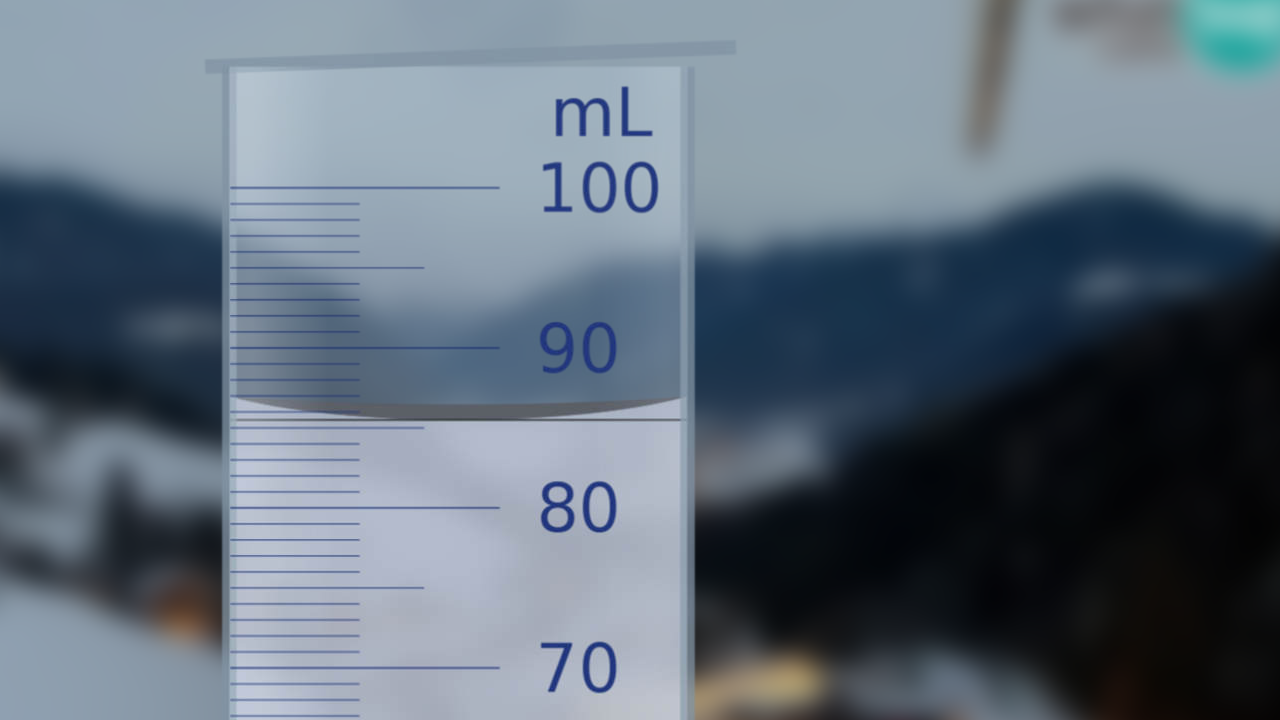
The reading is 85.5 mL
